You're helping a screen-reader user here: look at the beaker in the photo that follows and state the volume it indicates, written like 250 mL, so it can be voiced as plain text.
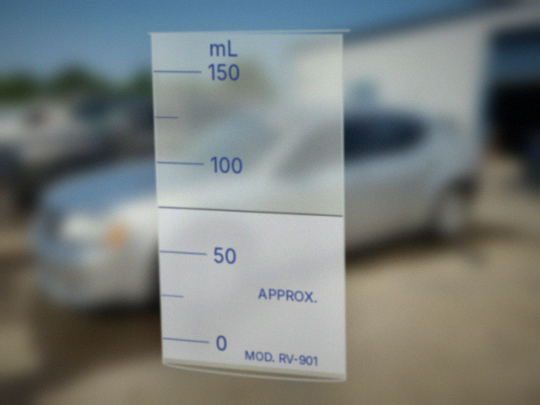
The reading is 75 mL
